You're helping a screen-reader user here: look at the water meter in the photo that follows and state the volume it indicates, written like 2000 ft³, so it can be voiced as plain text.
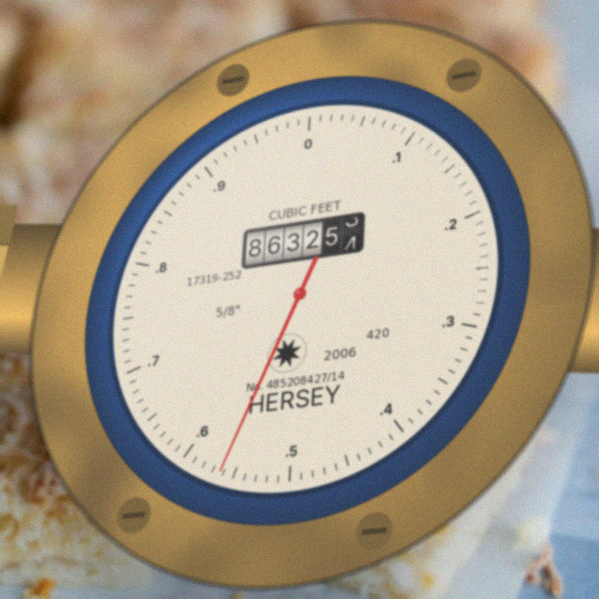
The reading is 863253.56 ft³
